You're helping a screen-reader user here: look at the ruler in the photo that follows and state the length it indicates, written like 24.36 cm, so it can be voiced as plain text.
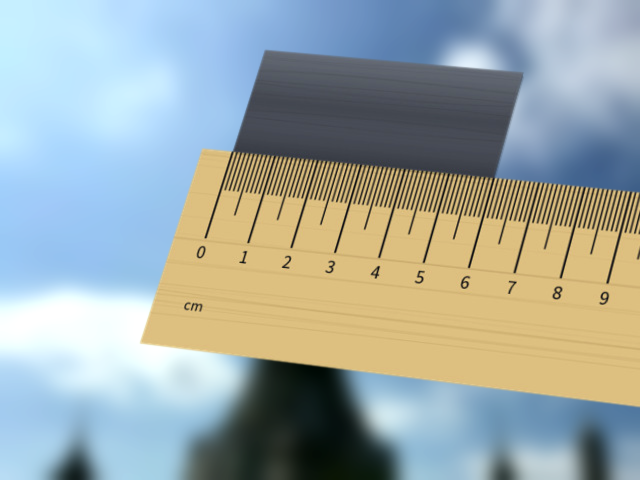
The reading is 6 cm
